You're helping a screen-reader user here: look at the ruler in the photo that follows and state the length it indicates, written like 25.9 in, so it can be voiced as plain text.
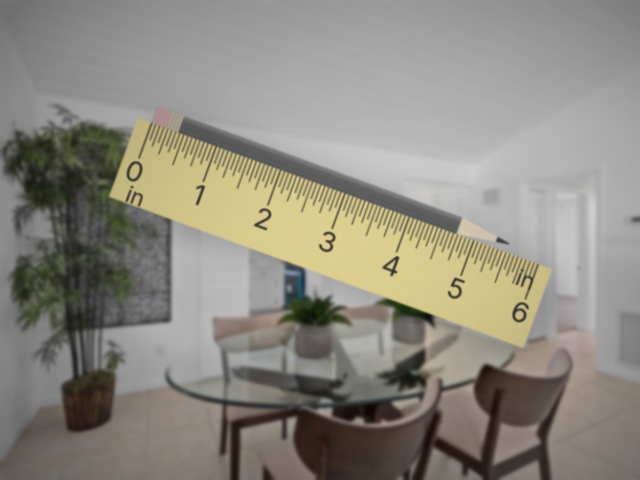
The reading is 5.5 in
